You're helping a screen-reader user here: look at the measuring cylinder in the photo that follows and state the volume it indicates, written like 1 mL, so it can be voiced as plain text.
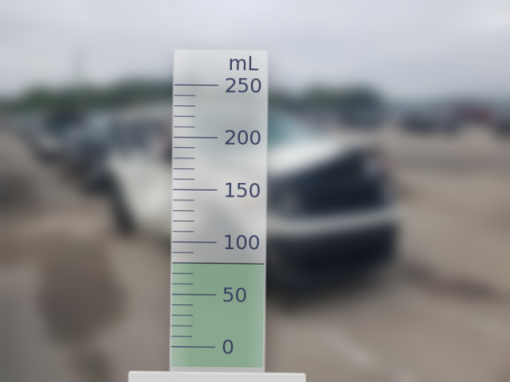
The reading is 80 mL
